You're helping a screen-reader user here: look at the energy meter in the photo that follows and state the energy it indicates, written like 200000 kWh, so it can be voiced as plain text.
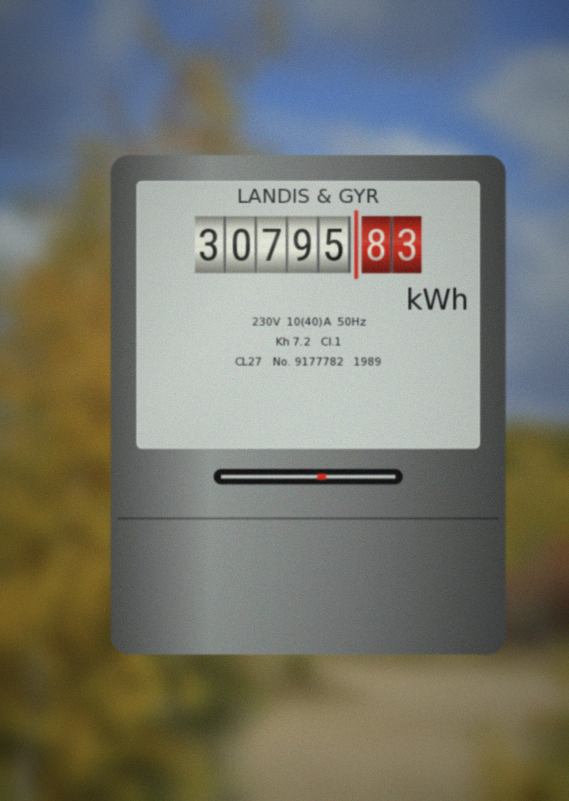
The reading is 30795.83 kWh
